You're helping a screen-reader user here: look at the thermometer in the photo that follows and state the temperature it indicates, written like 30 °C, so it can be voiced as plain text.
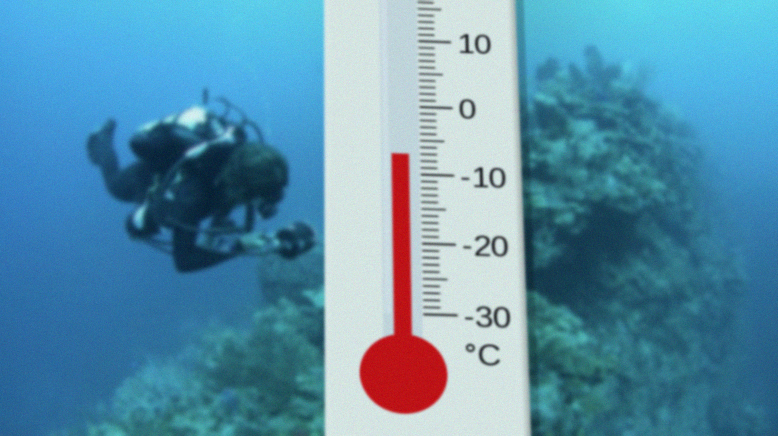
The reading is -7 °C
